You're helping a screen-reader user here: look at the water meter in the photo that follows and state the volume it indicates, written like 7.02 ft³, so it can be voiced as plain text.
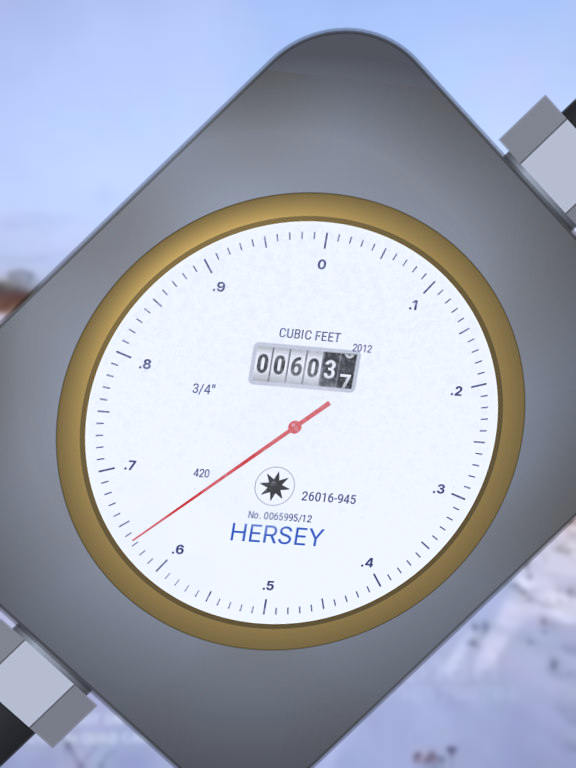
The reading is 6036.63 ft³
